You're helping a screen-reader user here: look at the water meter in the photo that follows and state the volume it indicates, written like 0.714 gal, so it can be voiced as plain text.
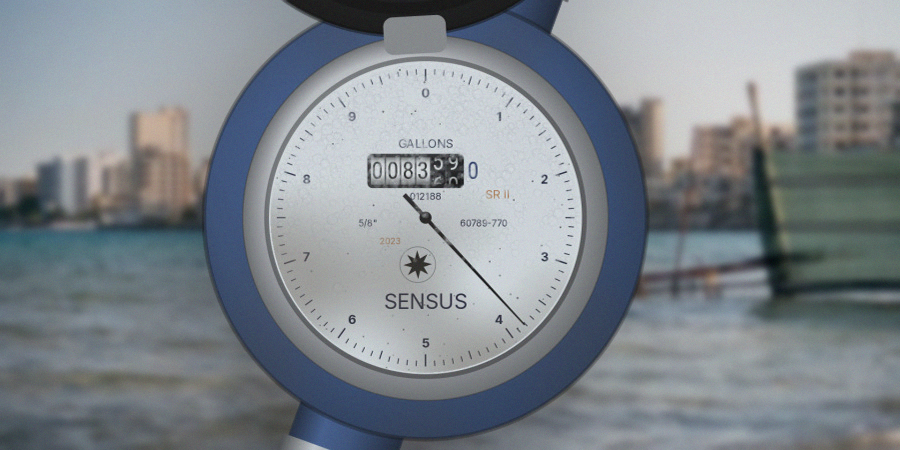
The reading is 83593.8 gal
